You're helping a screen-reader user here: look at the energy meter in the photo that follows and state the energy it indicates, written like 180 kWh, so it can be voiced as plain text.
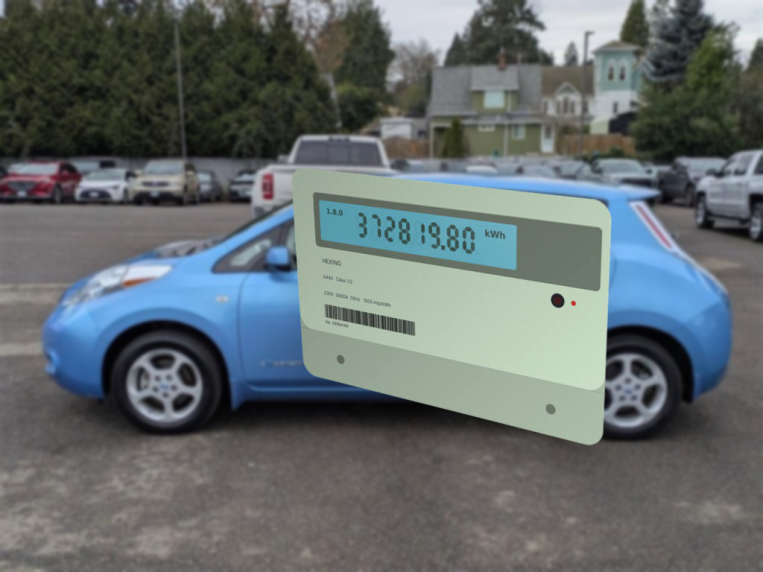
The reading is 372819.80 kWh
